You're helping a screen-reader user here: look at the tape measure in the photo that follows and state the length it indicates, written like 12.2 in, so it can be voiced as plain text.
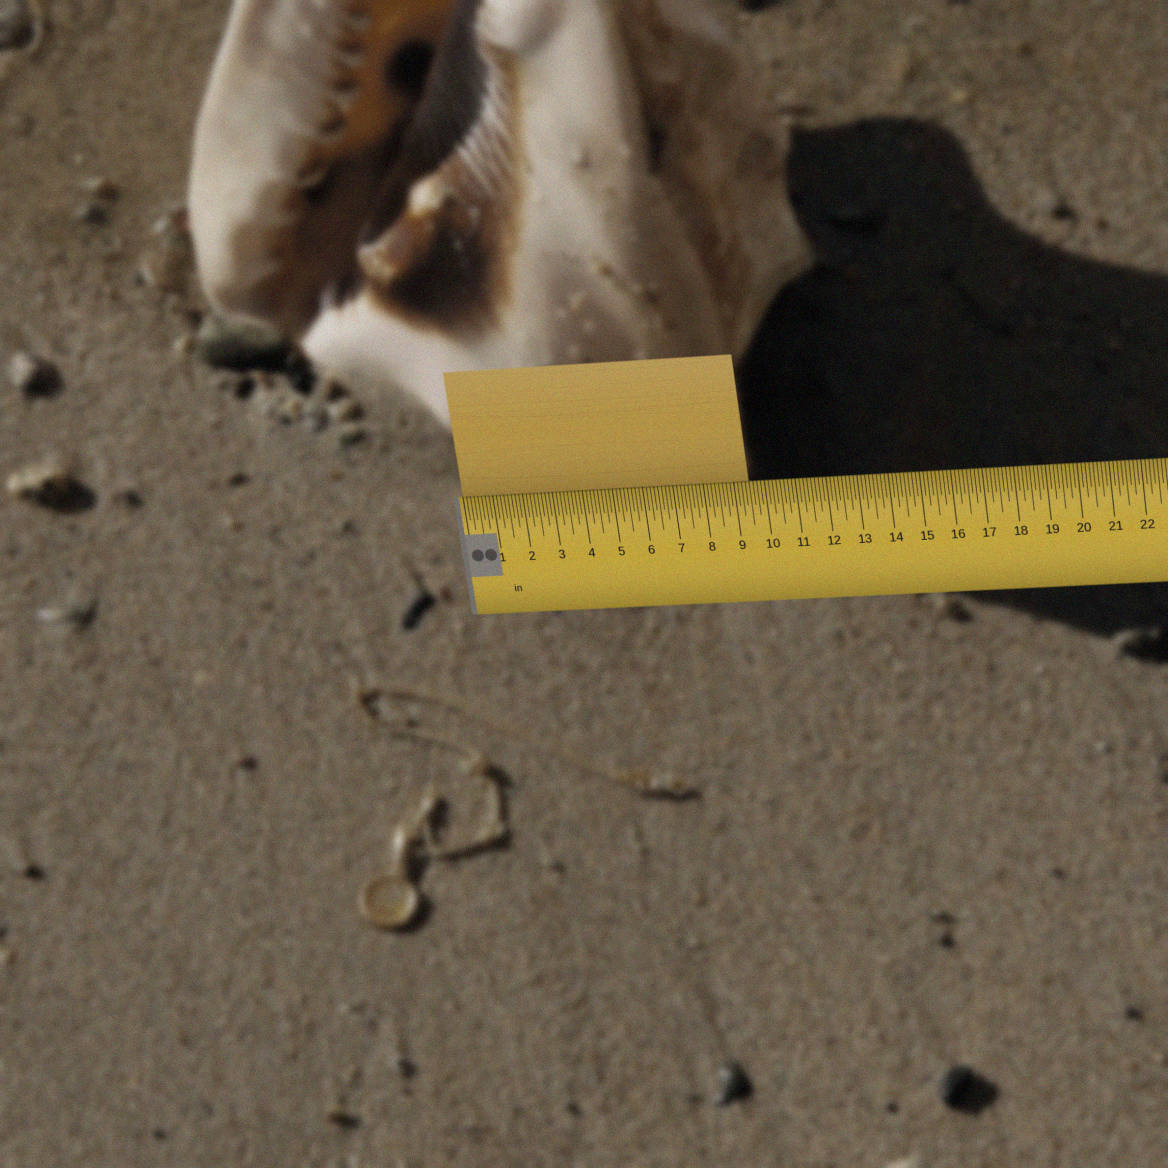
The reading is 9.5 in
